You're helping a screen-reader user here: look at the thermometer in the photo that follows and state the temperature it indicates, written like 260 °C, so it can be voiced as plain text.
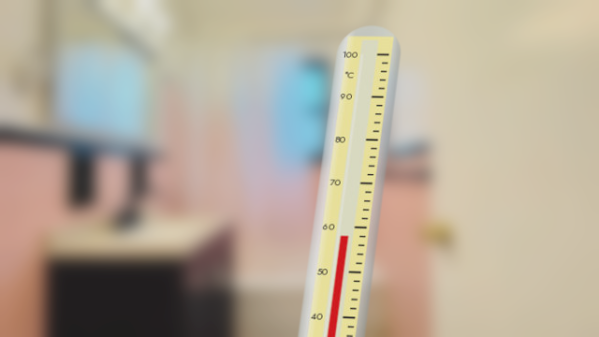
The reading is 58 °C
